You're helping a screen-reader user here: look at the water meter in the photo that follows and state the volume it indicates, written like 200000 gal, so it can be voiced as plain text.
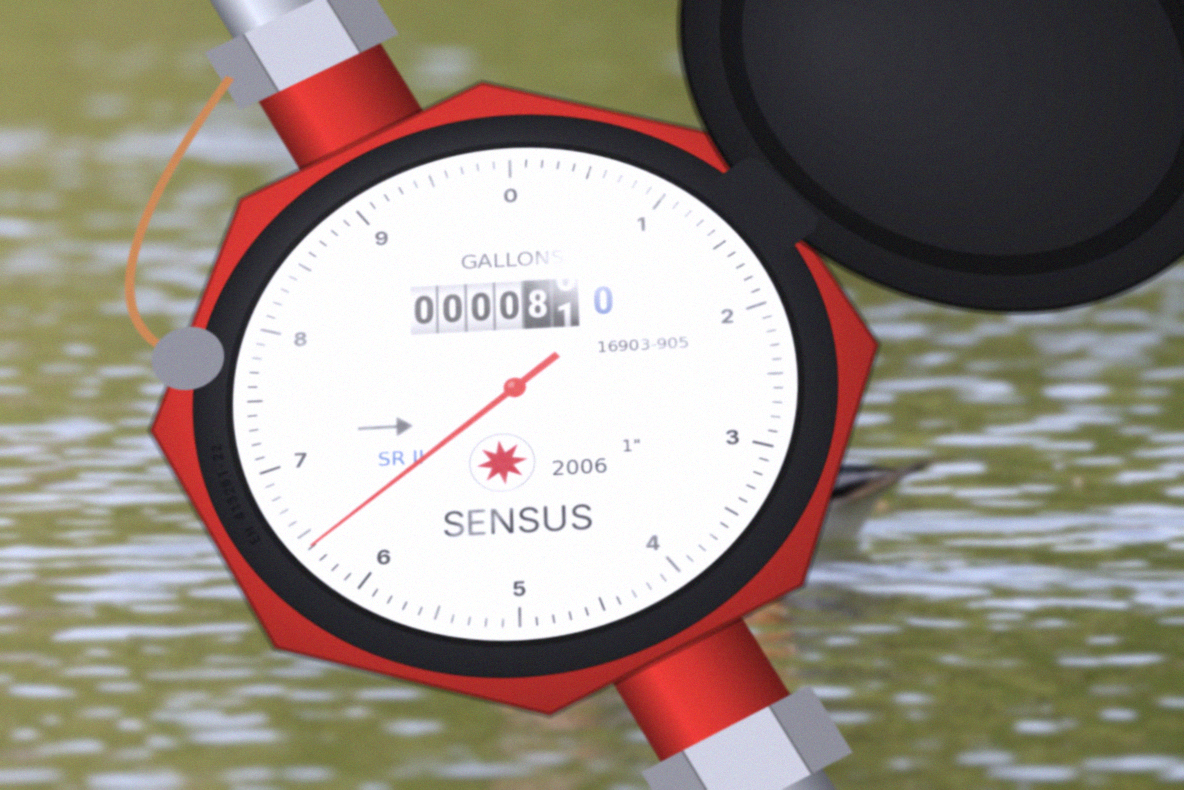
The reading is 806.4 gal
